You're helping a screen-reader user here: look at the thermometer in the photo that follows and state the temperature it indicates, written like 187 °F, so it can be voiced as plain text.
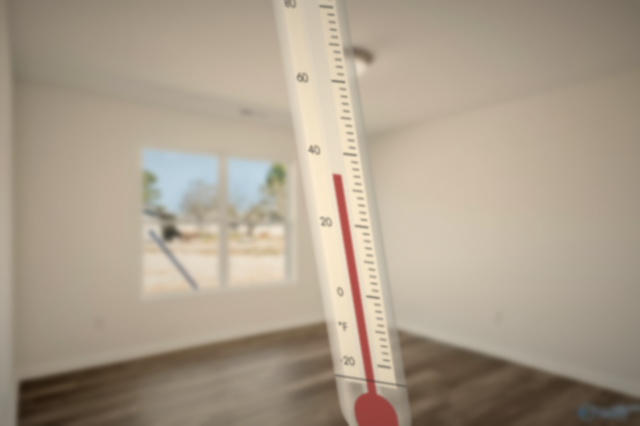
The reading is 34 °F
